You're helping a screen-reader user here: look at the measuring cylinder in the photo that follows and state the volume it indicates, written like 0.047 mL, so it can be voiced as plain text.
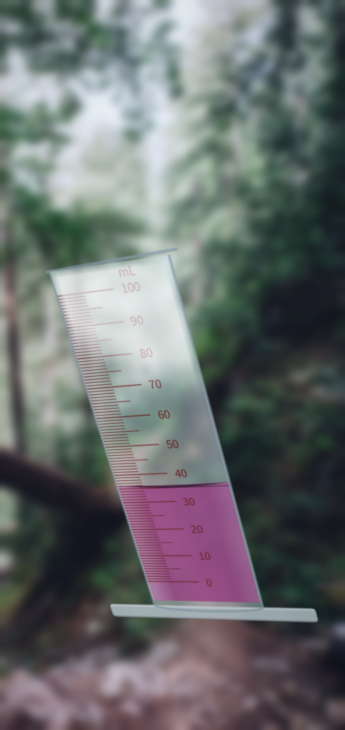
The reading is 35 mL
